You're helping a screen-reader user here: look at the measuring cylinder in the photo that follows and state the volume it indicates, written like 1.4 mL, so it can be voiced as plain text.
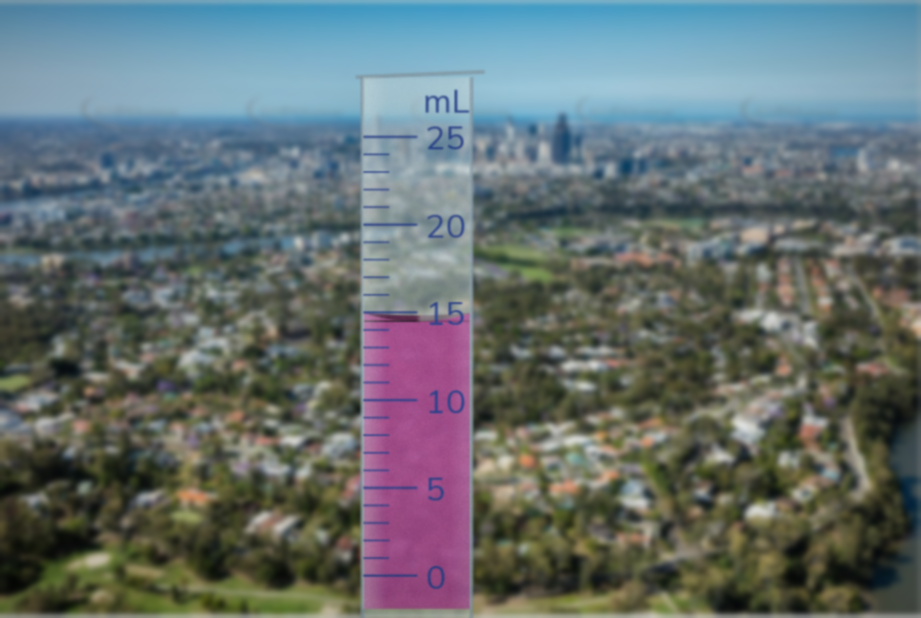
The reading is 14.5 mL
